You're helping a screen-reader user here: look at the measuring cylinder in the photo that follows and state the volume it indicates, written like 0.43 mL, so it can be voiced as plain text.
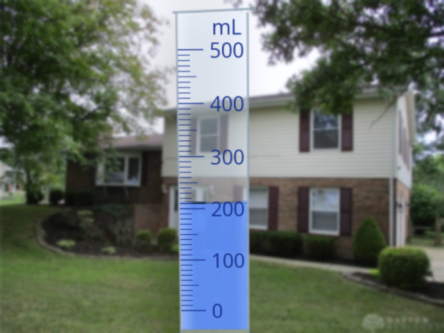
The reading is 210 mL
